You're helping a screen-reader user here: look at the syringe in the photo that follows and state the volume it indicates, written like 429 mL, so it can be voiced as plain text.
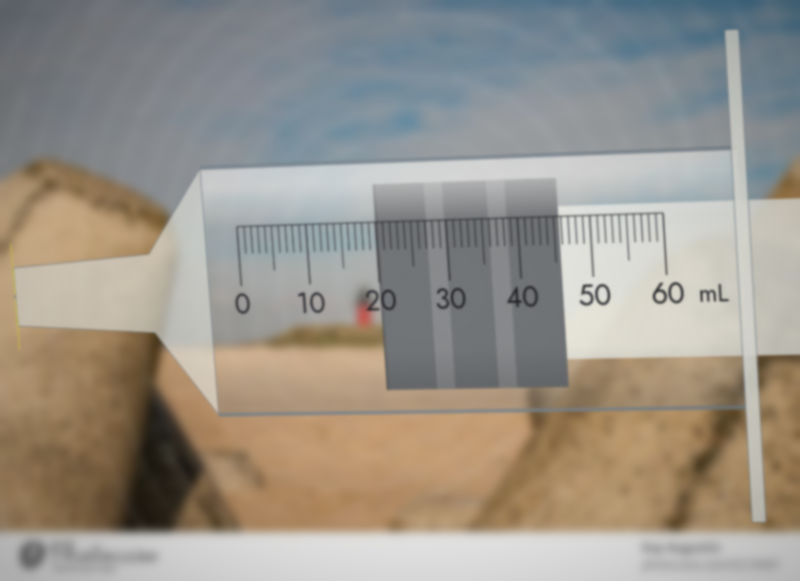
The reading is 20 mL
